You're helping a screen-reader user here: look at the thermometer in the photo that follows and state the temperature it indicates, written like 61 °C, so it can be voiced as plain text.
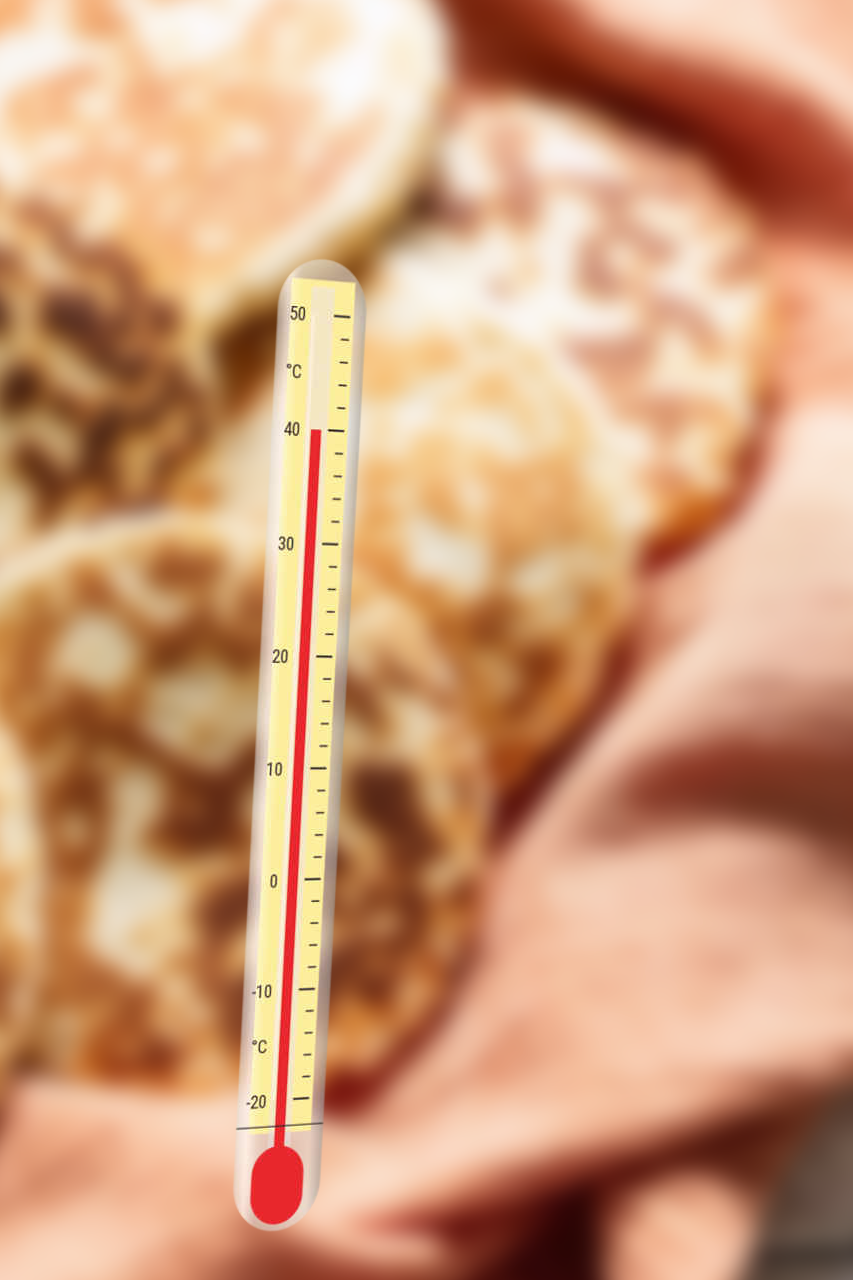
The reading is 40 °C
